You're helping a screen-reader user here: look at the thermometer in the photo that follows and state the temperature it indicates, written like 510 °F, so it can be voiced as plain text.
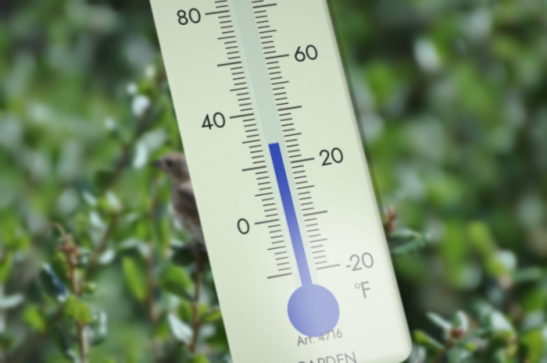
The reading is 28 °F
